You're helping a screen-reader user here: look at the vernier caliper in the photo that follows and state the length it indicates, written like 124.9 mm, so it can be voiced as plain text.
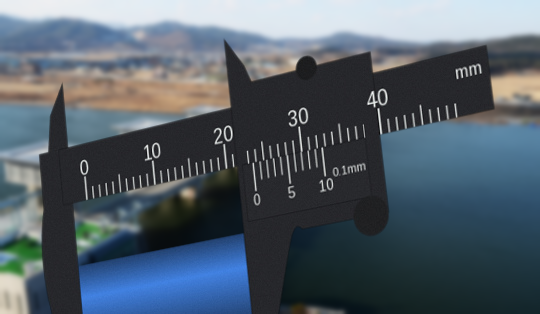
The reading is 23.6 mm
